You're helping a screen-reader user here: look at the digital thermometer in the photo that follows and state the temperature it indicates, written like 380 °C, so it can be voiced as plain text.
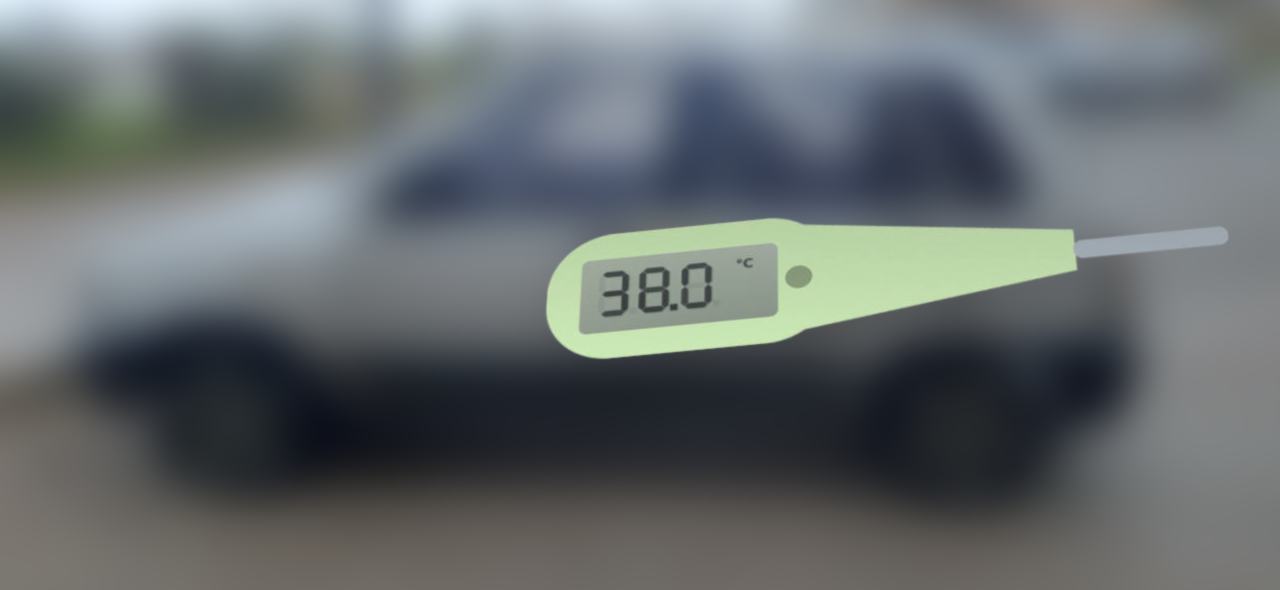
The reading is 38.0 °C
